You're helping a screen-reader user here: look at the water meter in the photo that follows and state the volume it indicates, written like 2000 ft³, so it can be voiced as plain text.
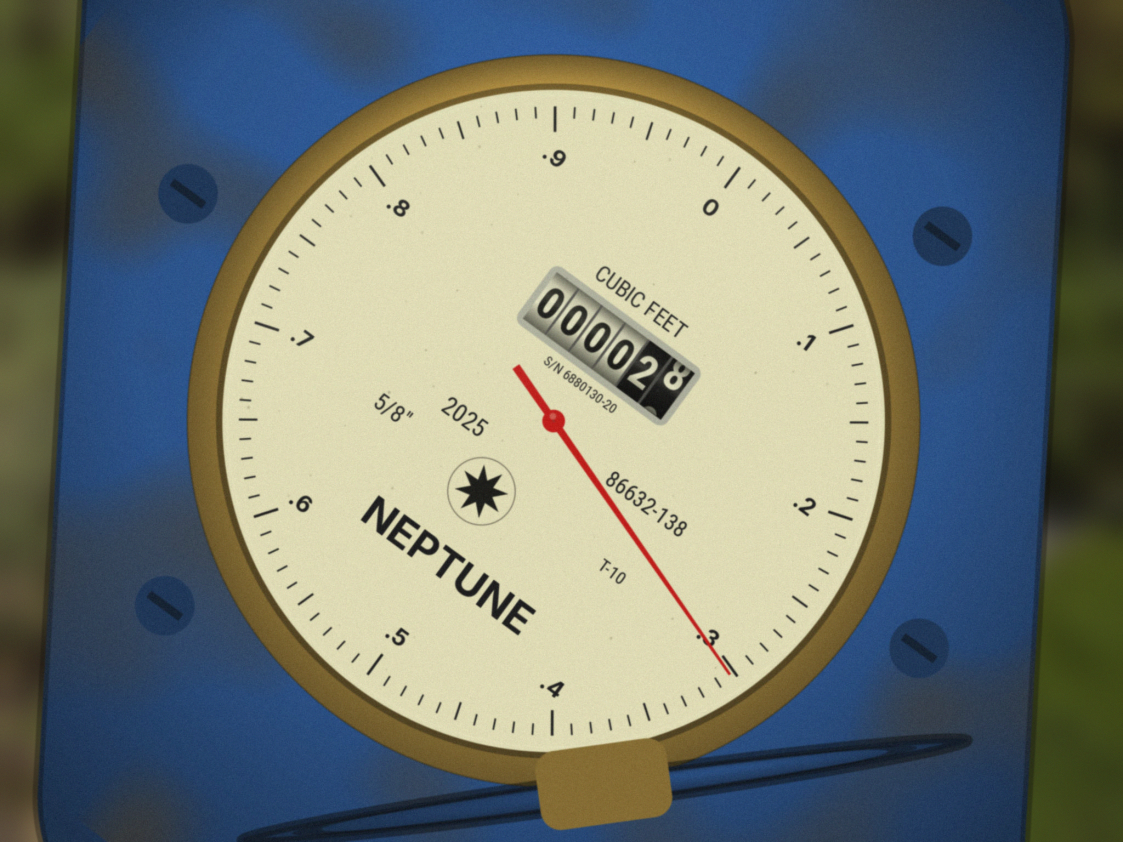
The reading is 28.30 ft³
